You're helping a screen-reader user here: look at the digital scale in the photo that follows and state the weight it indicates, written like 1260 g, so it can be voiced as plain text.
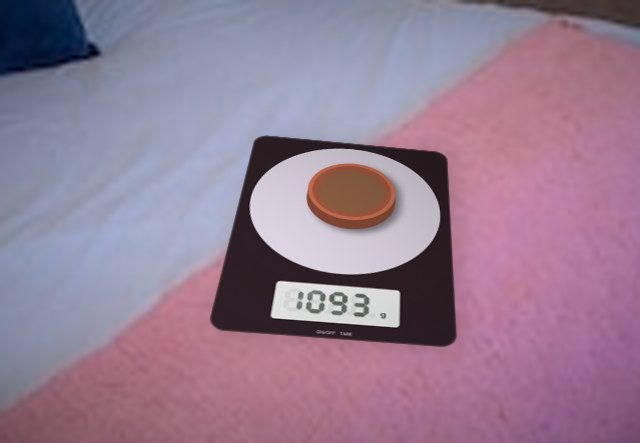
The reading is 1093 g
